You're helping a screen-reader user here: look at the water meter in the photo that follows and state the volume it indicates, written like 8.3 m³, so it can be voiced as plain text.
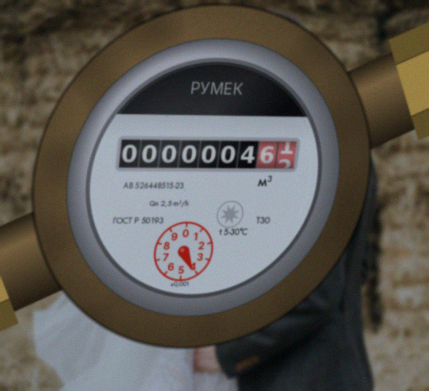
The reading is 4.614 m³
